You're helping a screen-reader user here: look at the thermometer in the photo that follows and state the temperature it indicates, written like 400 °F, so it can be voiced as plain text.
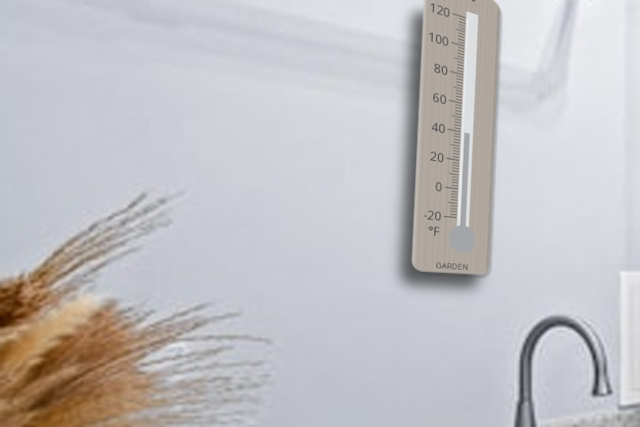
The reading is 40 °F
